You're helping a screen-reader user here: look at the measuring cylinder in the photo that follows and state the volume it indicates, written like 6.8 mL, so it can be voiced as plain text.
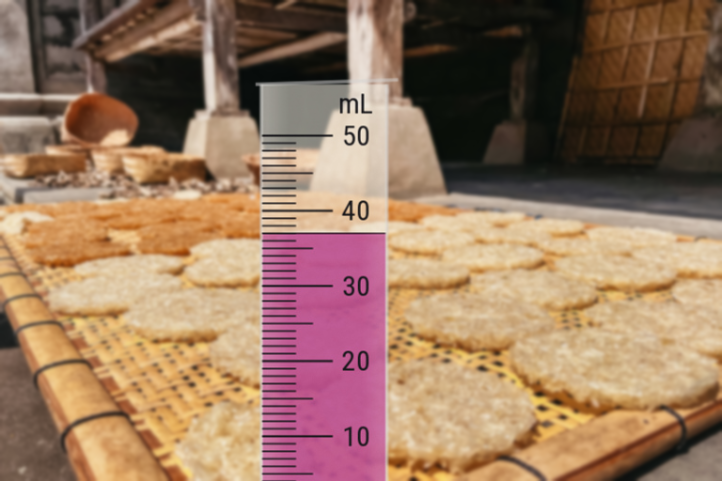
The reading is 37 mL
